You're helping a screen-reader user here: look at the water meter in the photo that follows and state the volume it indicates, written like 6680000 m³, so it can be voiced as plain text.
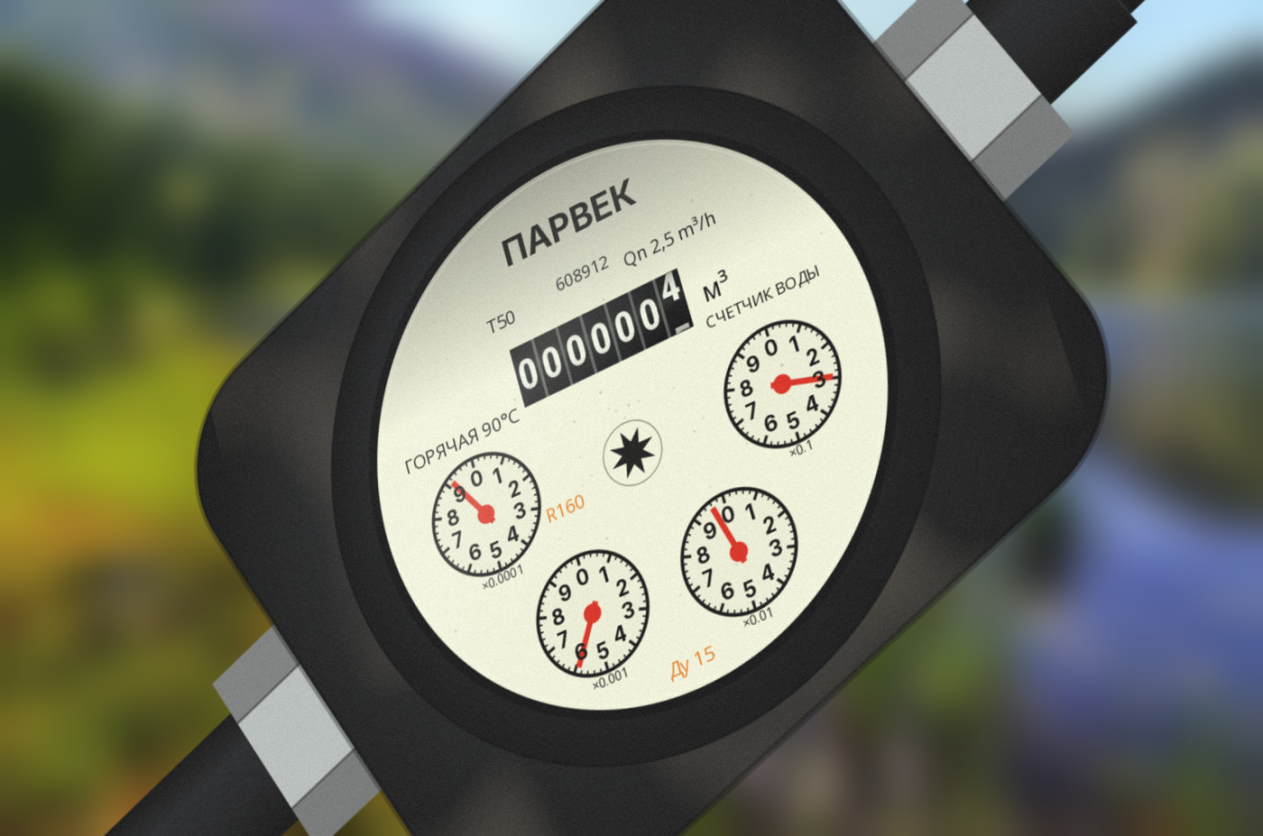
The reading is 4.2959 m³
